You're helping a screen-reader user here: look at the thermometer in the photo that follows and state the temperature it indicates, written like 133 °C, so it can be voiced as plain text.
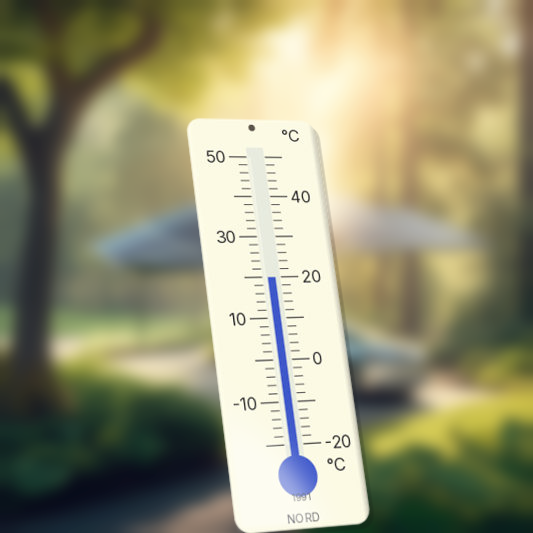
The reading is 20 °C
